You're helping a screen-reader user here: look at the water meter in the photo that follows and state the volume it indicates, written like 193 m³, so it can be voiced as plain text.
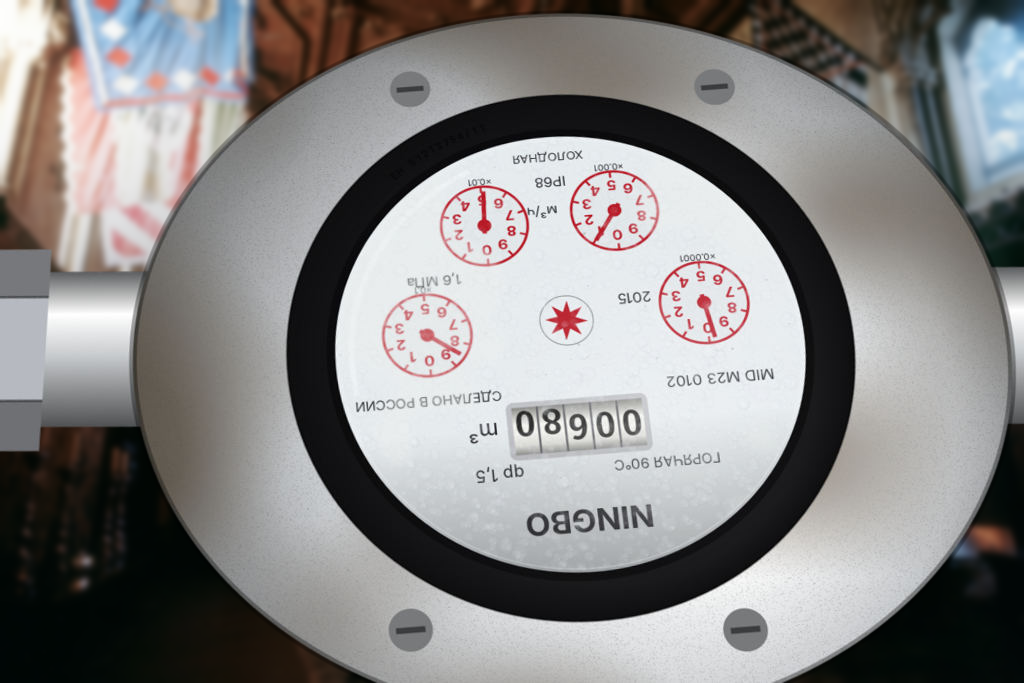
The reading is 679.8509 m³
